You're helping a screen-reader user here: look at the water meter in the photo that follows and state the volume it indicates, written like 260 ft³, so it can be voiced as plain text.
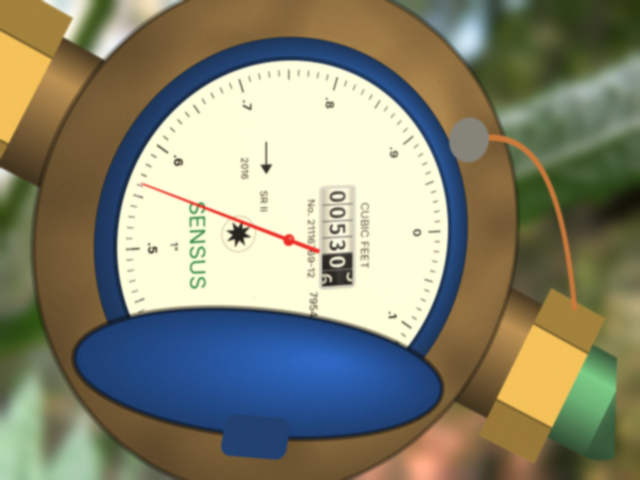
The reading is 5305.56 ft³
